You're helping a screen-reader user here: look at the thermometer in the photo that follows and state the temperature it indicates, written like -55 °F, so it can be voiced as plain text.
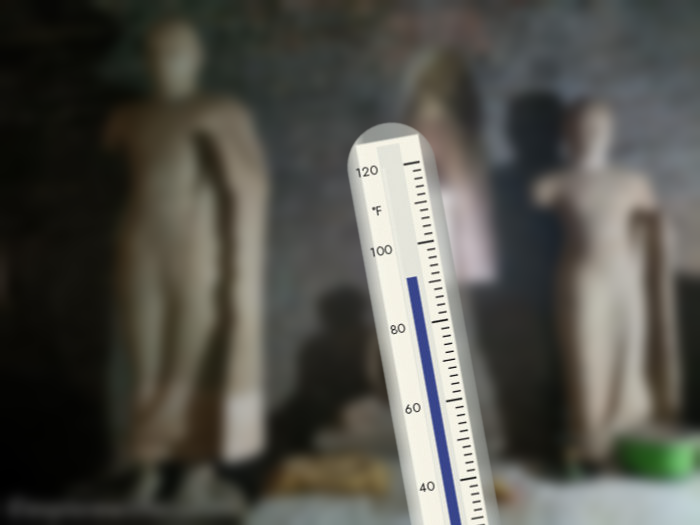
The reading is 92 °F
